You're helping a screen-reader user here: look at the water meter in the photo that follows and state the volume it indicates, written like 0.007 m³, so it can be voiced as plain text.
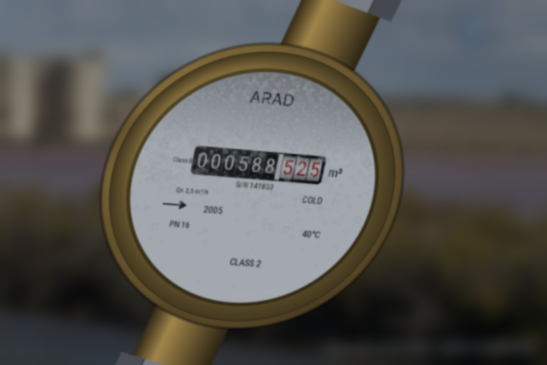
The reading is 588.525 m³
